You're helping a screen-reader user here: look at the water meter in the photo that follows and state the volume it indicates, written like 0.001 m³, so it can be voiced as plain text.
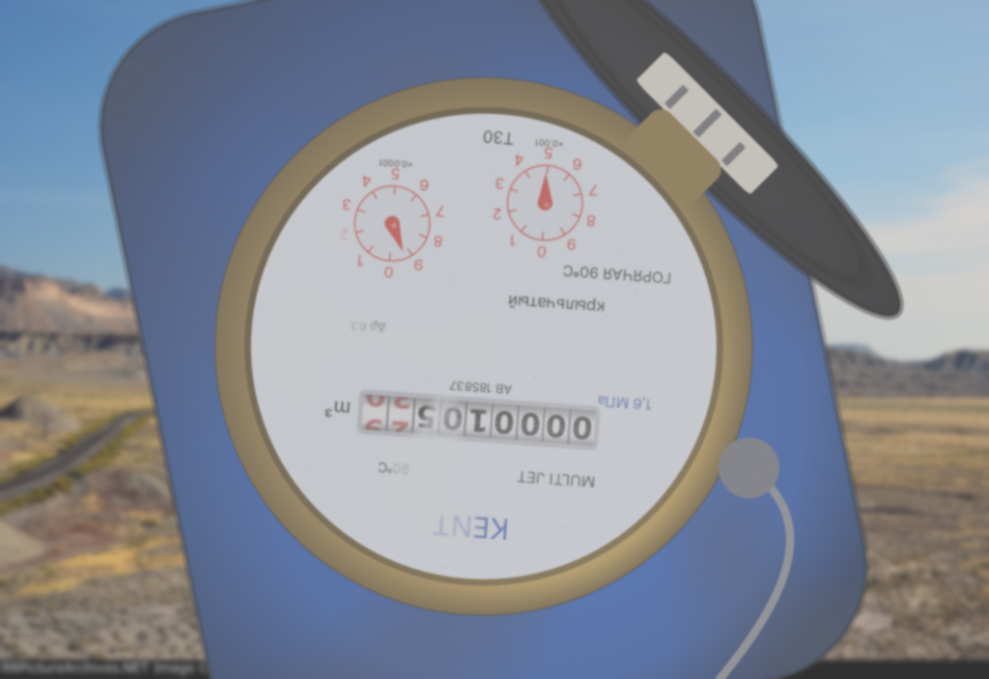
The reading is 105.2949 m³
